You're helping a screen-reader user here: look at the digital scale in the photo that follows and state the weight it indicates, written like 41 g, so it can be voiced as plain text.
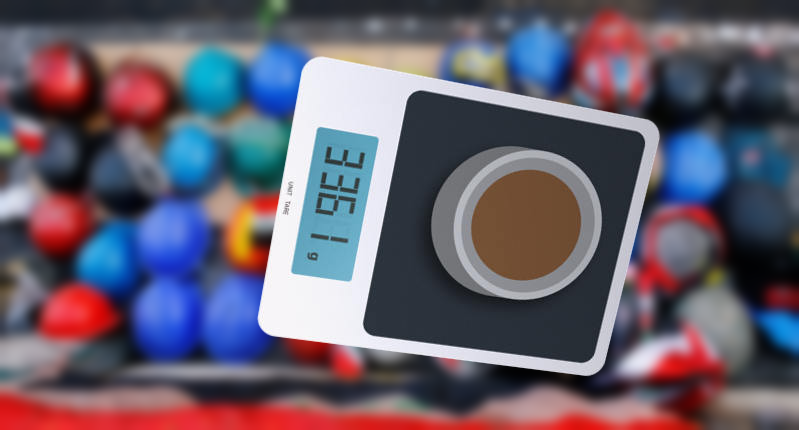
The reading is 3361 g
